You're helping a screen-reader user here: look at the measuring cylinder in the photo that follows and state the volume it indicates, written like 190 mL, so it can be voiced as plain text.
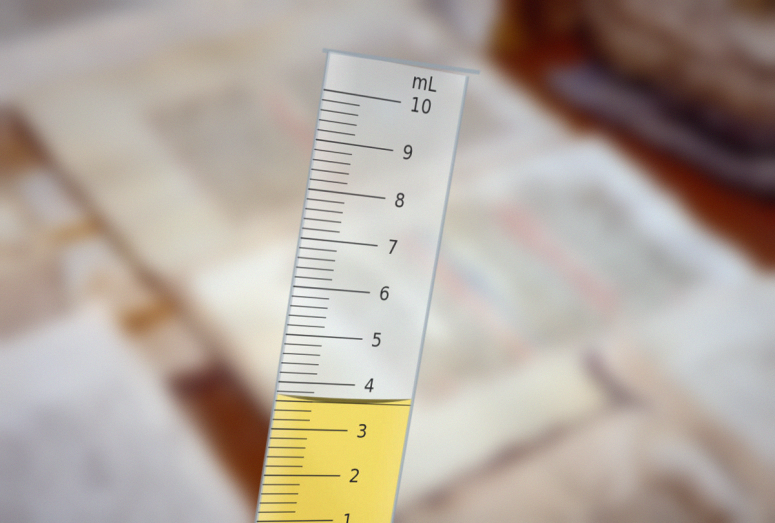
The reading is 3.6 mL
